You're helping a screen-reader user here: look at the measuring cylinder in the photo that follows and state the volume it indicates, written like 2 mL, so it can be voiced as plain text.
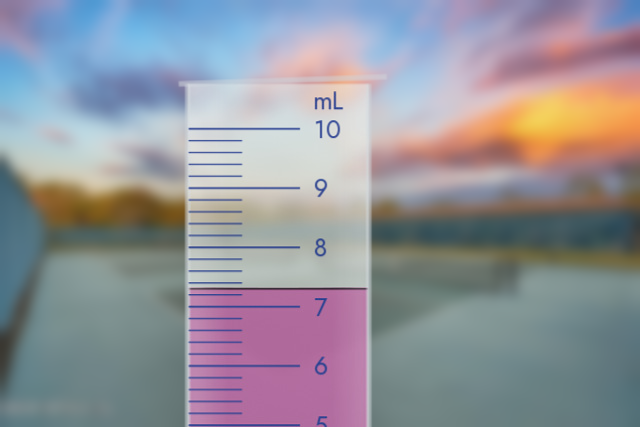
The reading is 7.3 mL
